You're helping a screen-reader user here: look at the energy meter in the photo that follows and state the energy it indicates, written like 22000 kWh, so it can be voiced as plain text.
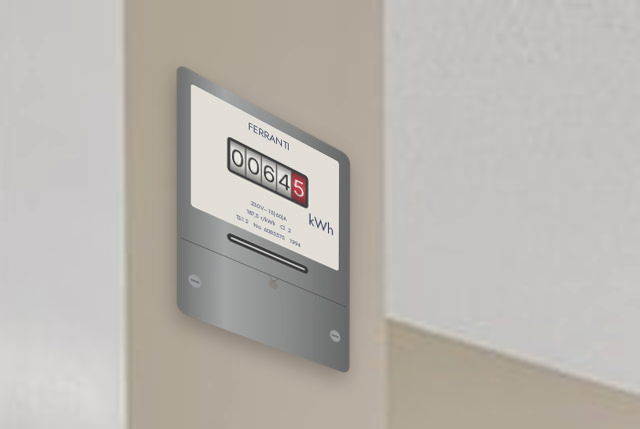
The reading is 64.5 kWh
